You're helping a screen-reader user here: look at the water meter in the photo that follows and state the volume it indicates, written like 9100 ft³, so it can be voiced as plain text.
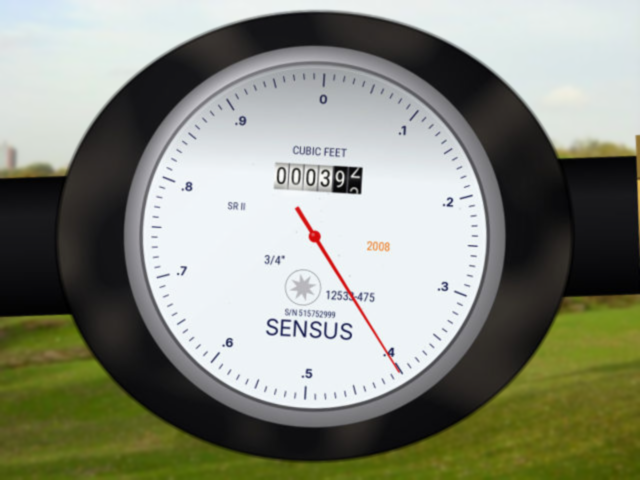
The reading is 392.40 ft³
